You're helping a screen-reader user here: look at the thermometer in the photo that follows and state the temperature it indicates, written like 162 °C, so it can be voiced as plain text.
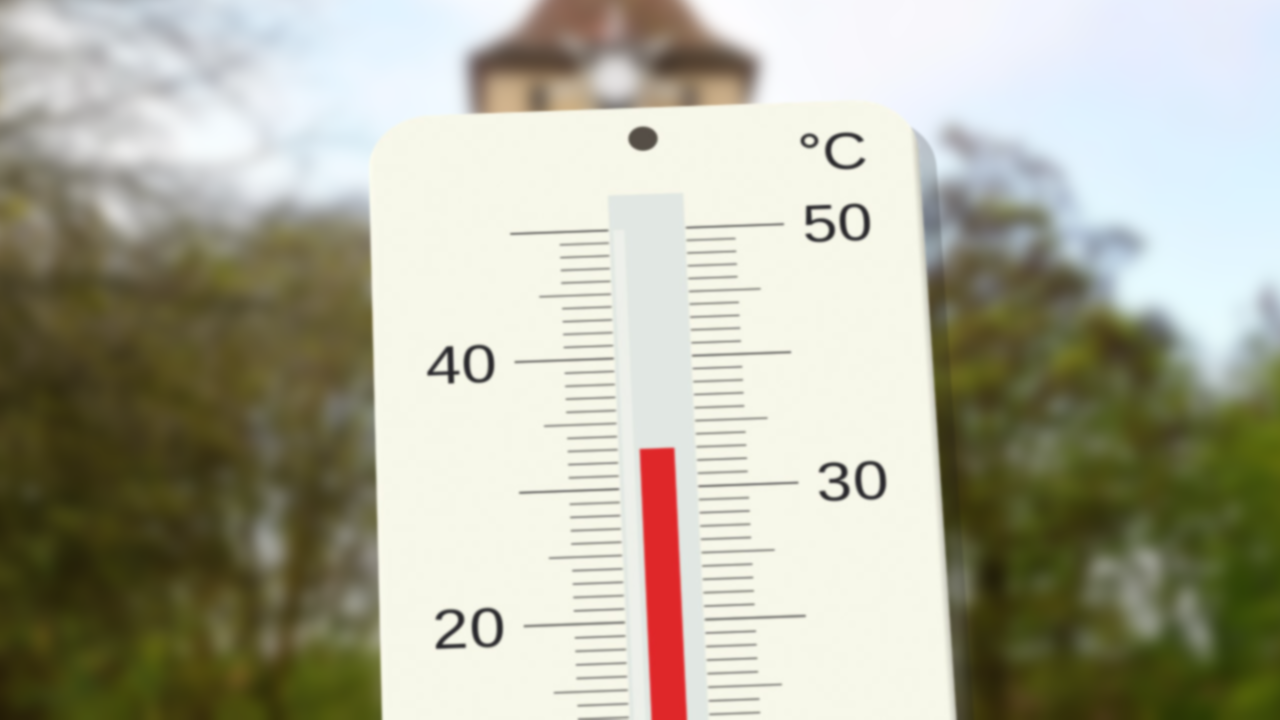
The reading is 33 °C
